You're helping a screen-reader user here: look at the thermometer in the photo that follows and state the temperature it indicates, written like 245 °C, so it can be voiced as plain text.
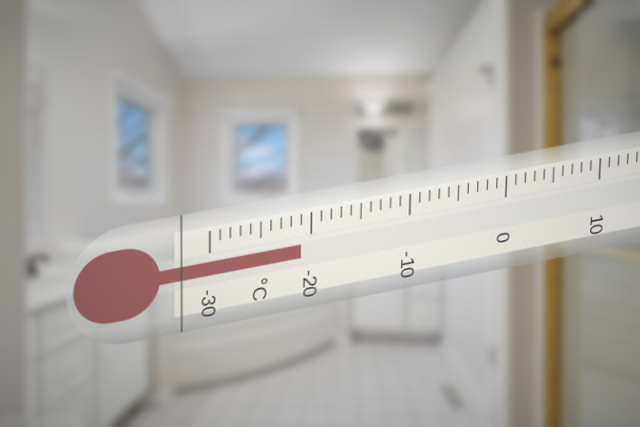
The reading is -21 °C
